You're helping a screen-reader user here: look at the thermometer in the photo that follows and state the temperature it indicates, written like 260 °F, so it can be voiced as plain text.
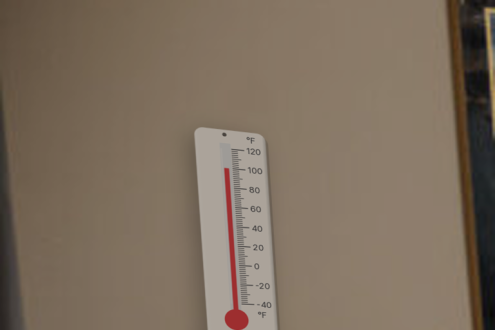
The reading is 100 °F
